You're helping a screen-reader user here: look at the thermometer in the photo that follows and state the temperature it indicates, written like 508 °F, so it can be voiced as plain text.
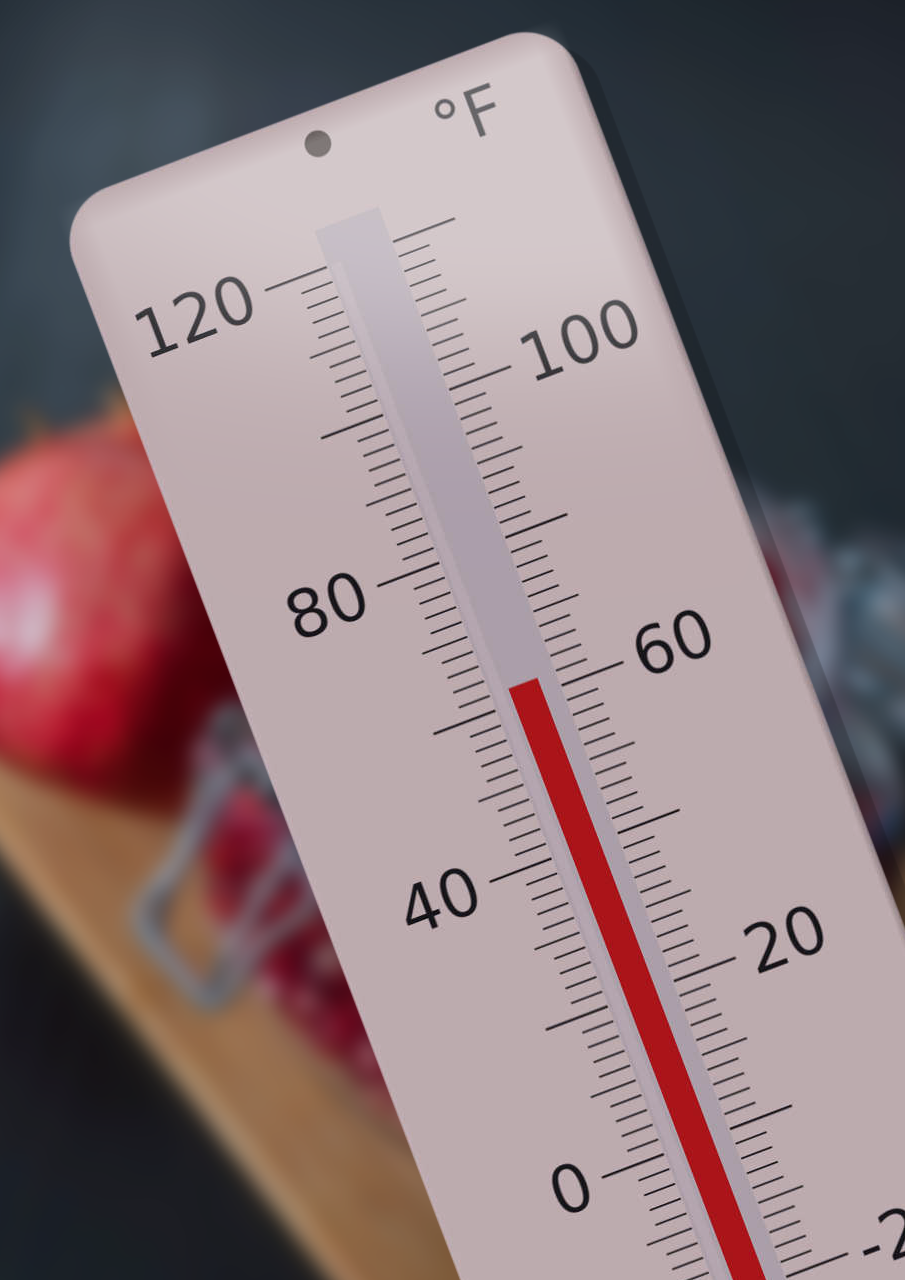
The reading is 62 °F
